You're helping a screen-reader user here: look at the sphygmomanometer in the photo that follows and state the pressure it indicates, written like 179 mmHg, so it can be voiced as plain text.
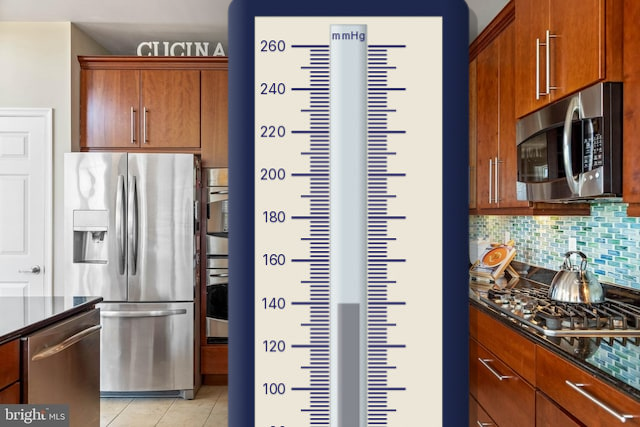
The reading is 140 mmHg
